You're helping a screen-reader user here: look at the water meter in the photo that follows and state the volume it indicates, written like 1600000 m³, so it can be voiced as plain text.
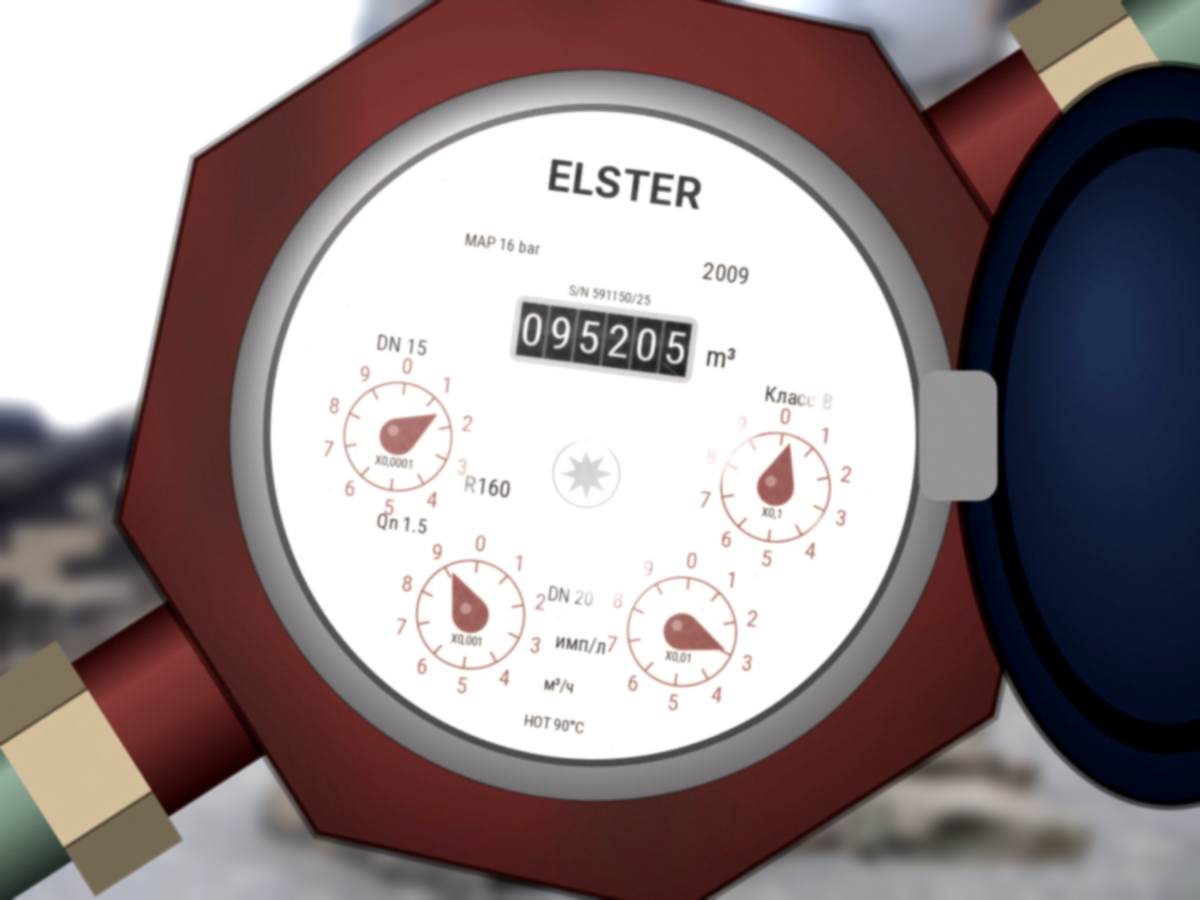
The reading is 95205.0291 m³
